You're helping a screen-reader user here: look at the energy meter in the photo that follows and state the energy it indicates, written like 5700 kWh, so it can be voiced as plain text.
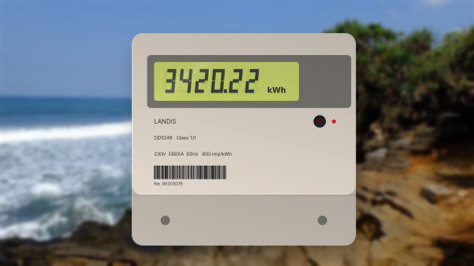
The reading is 3420.22 kWh
